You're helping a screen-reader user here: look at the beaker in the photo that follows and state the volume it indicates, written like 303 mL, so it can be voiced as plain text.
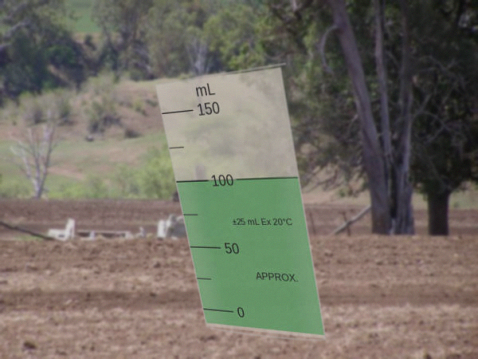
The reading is 100 mL
